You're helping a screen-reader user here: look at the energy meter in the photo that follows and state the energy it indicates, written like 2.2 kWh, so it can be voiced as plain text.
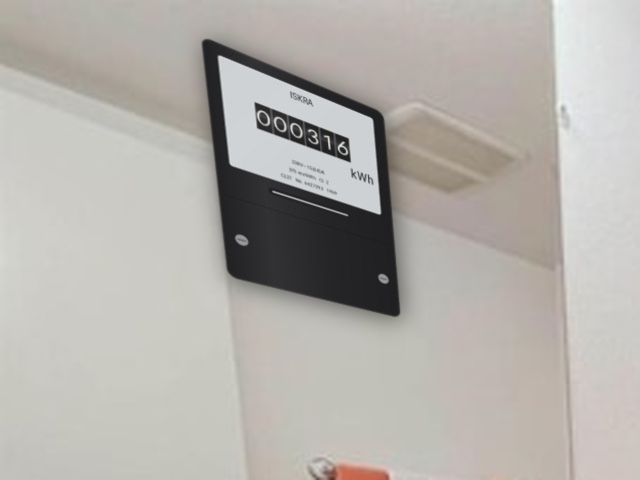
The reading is 316 kWh
